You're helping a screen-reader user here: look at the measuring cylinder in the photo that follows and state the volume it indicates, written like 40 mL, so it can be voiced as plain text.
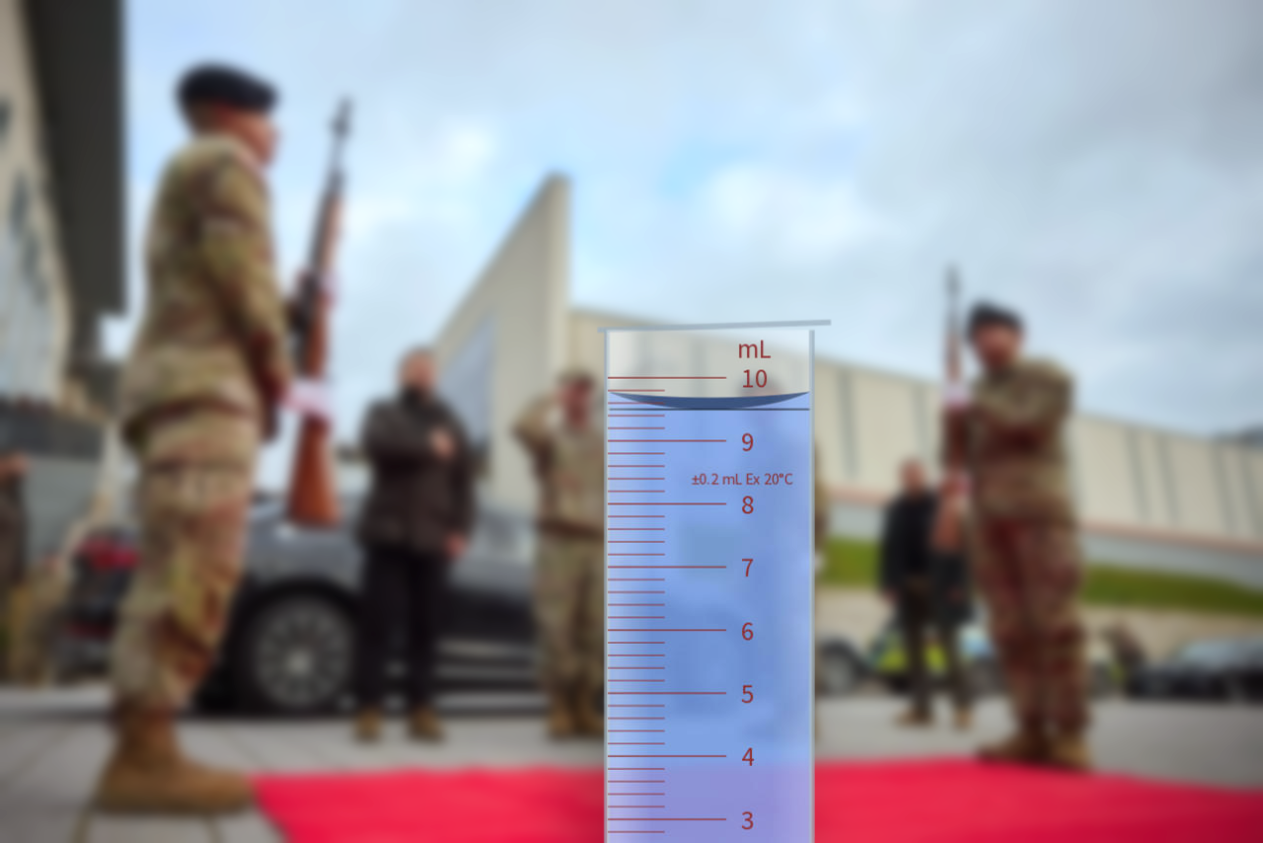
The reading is 9.5 mL
